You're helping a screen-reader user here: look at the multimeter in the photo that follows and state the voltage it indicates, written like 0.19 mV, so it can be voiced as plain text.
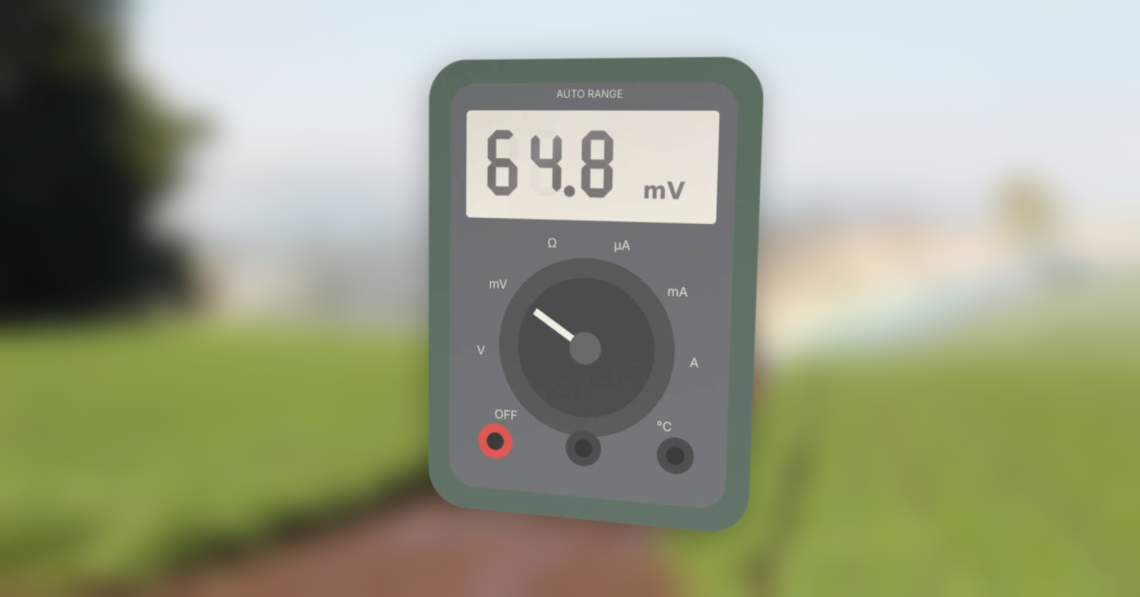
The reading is 64.8 mV
